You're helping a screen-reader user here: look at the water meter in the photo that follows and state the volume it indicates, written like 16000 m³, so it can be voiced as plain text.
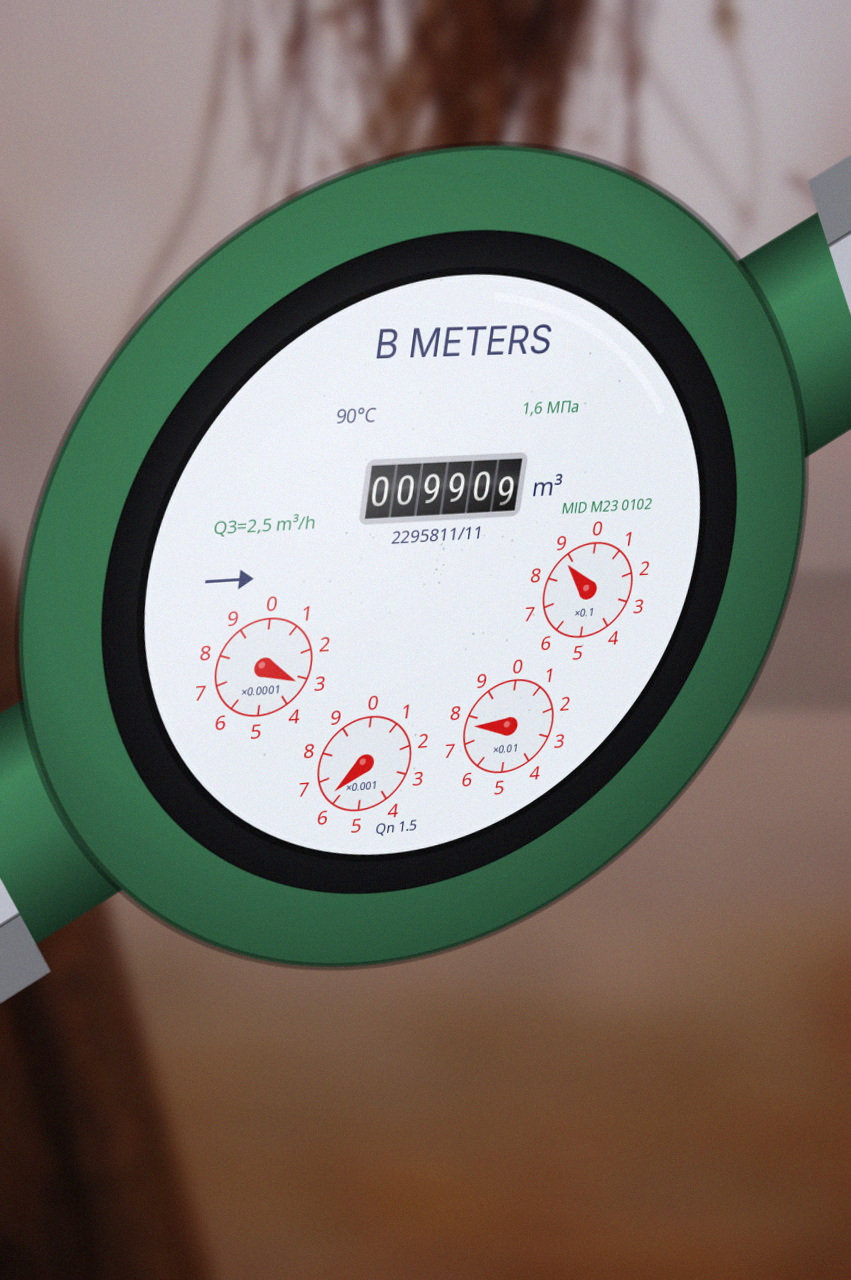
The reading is 9908.8763 m³
